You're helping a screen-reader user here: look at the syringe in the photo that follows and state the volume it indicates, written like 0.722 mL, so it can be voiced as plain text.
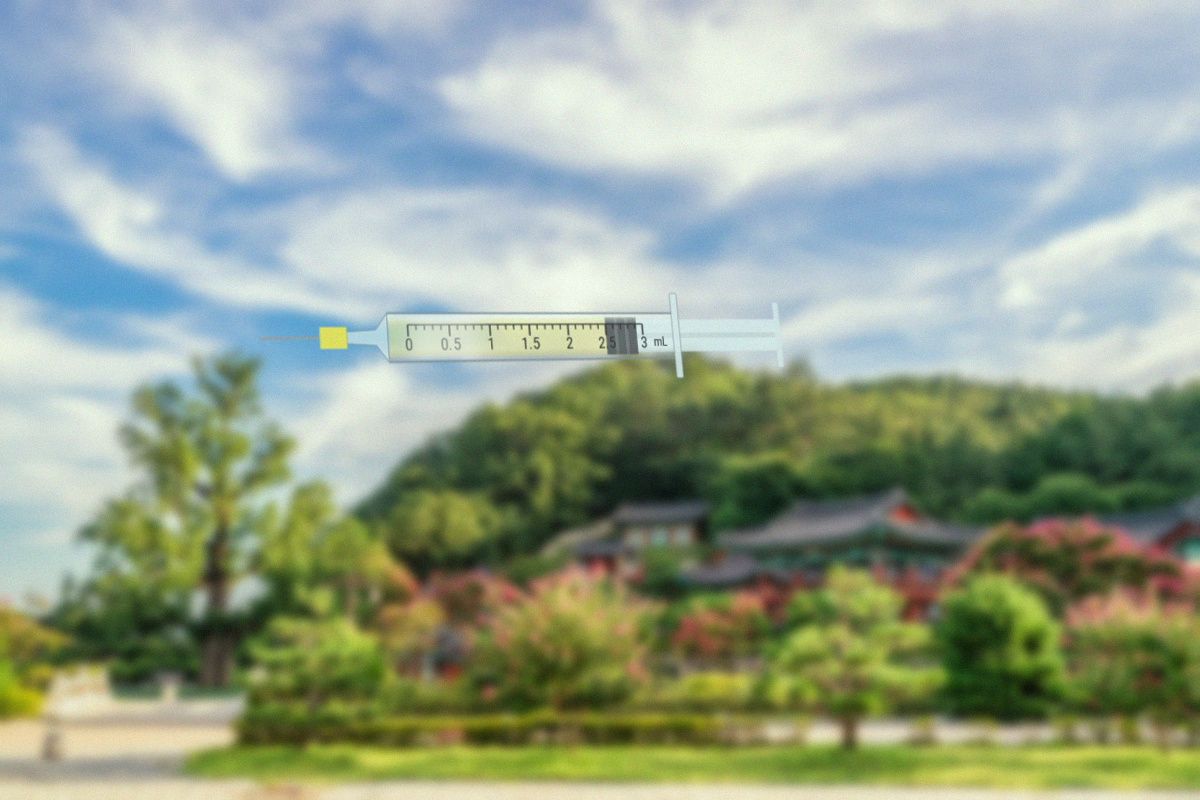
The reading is 2.5 mL
